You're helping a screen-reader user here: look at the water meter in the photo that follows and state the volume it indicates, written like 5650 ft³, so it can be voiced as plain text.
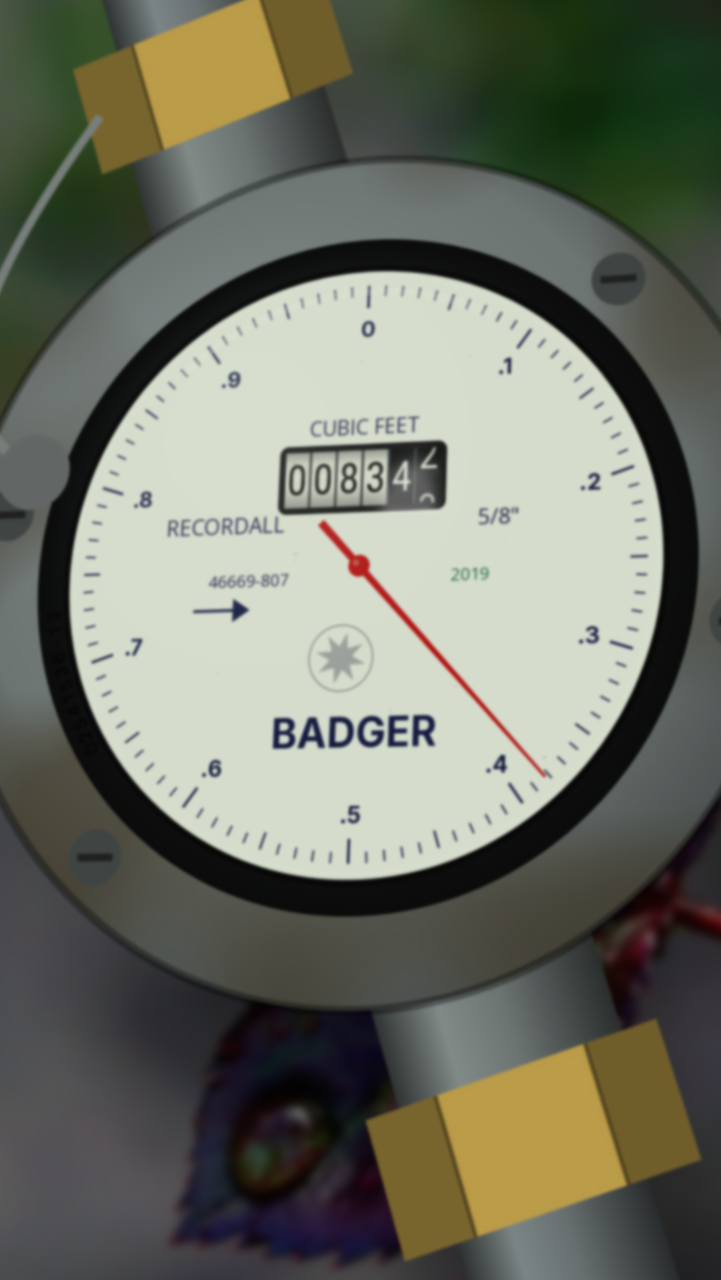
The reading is 8342.38 ft³
